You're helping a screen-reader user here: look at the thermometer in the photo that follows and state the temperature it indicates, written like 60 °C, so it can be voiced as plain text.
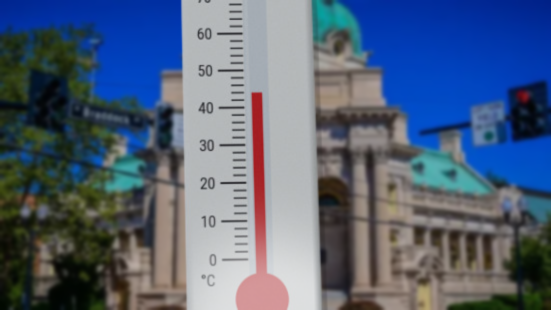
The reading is 44 °C
